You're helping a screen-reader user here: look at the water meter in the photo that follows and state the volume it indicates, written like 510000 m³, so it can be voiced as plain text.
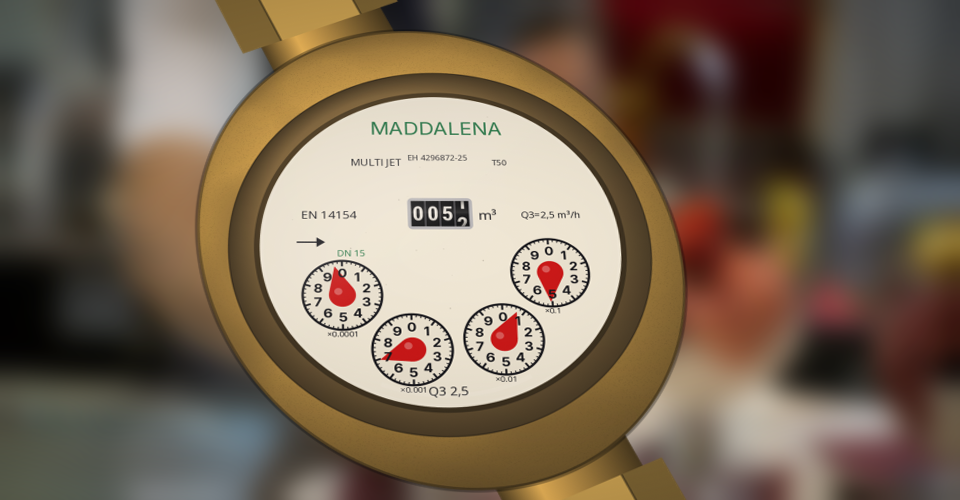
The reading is 51.5069 m³
